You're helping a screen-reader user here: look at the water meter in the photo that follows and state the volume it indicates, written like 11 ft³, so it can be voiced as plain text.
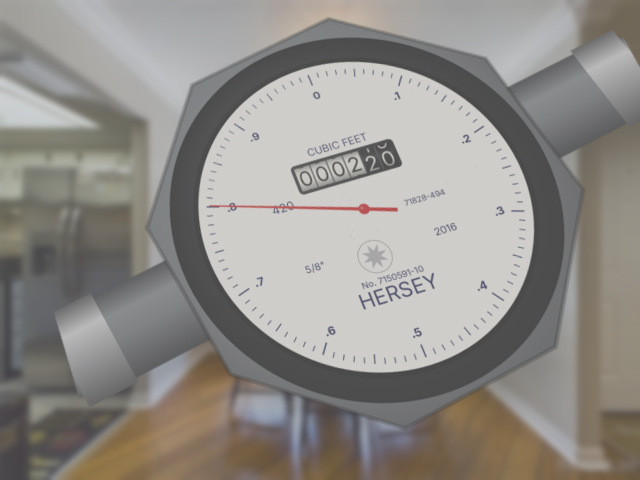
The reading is 219.80 ft³
